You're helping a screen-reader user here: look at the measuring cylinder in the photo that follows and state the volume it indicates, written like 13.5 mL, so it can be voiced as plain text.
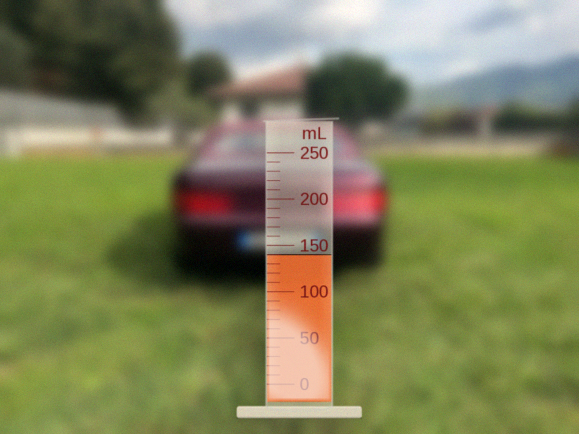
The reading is 140 mL
